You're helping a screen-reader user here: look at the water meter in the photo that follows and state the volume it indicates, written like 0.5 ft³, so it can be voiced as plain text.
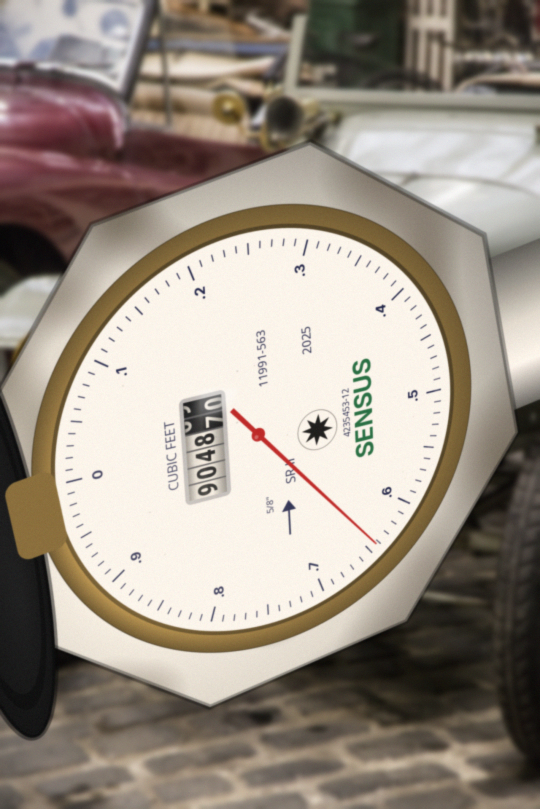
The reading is 904869.64 ft³
